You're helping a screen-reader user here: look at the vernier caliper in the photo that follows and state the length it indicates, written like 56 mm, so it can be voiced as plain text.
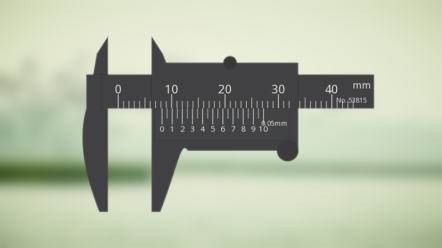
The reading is 8.2 mm
